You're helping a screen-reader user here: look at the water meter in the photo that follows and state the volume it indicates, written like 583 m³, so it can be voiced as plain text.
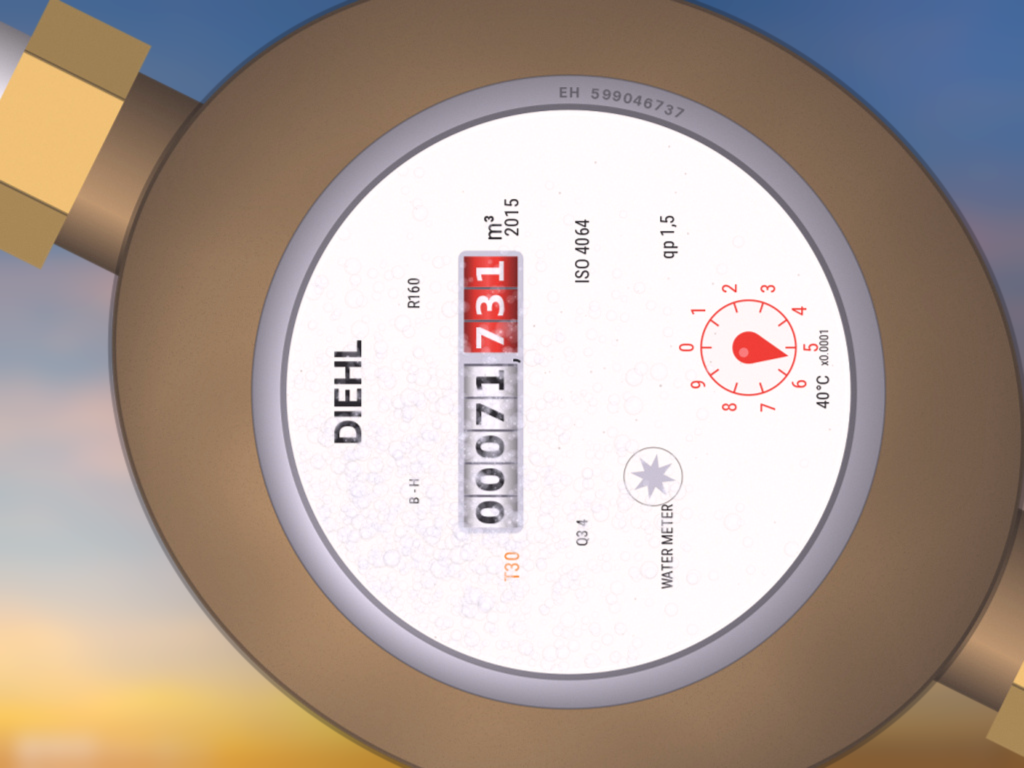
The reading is 71.7315 m³
